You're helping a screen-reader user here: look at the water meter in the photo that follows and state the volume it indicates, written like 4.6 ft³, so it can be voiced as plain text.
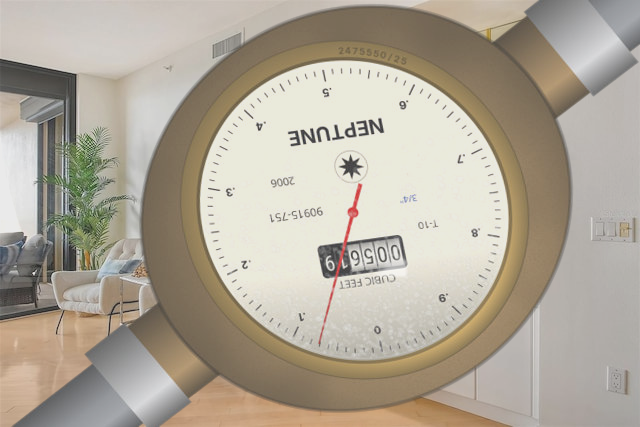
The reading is 5619.07 ft³
